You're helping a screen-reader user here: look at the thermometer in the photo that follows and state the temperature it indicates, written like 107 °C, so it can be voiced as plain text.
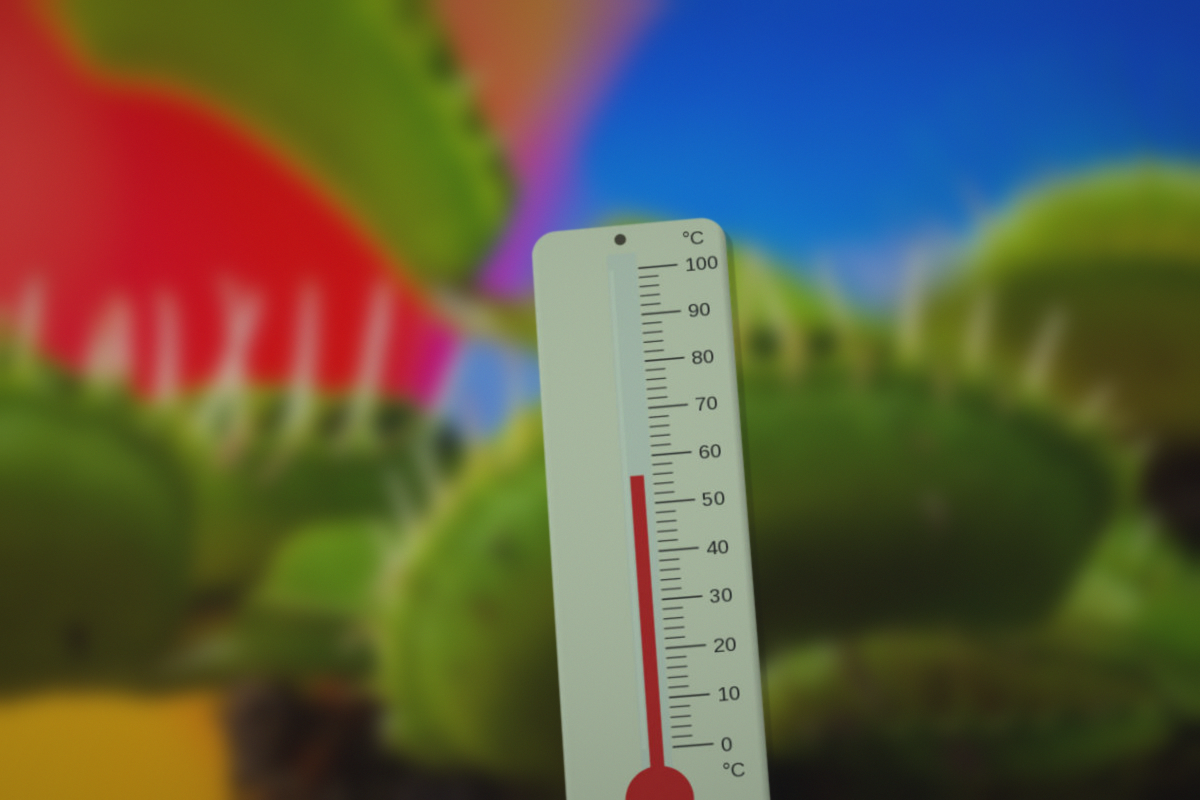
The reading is 56 °C
